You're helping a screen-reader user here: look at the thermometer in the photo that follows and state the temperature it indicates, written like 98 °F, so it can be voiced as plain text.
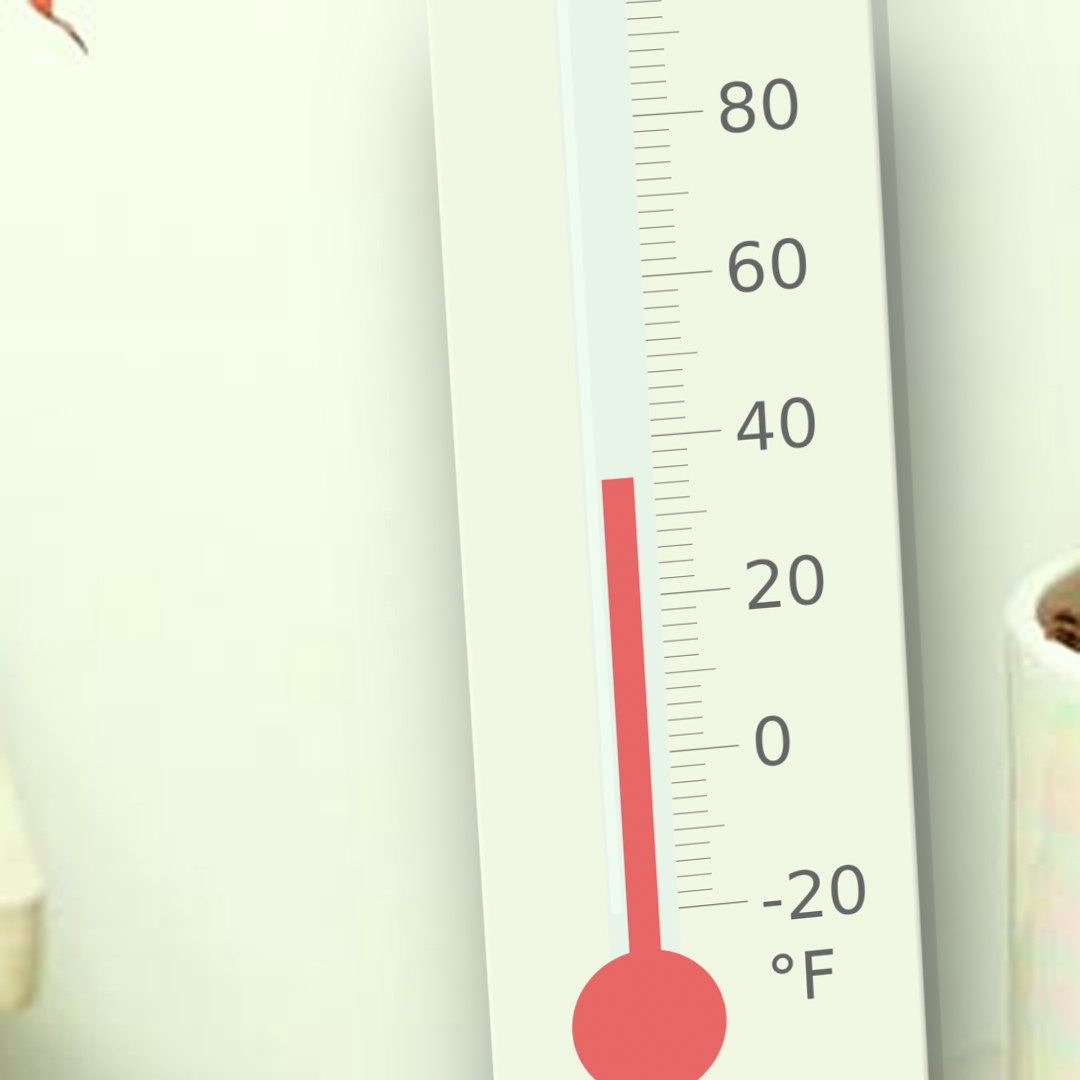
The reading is 35 °F
